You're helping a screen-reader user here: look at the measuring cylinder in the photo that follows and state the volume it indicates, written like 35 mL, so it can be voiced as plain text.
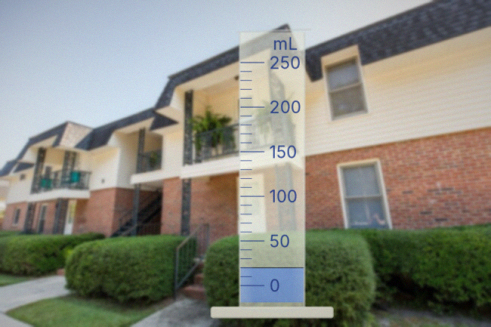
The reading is 20 mL
